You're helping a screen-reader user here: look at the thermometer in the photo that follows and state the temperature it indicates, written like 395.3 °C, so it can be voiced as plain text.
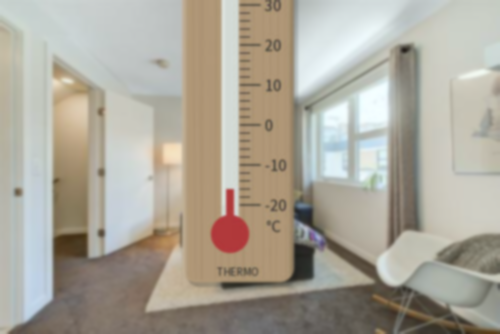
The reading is -16 °C
